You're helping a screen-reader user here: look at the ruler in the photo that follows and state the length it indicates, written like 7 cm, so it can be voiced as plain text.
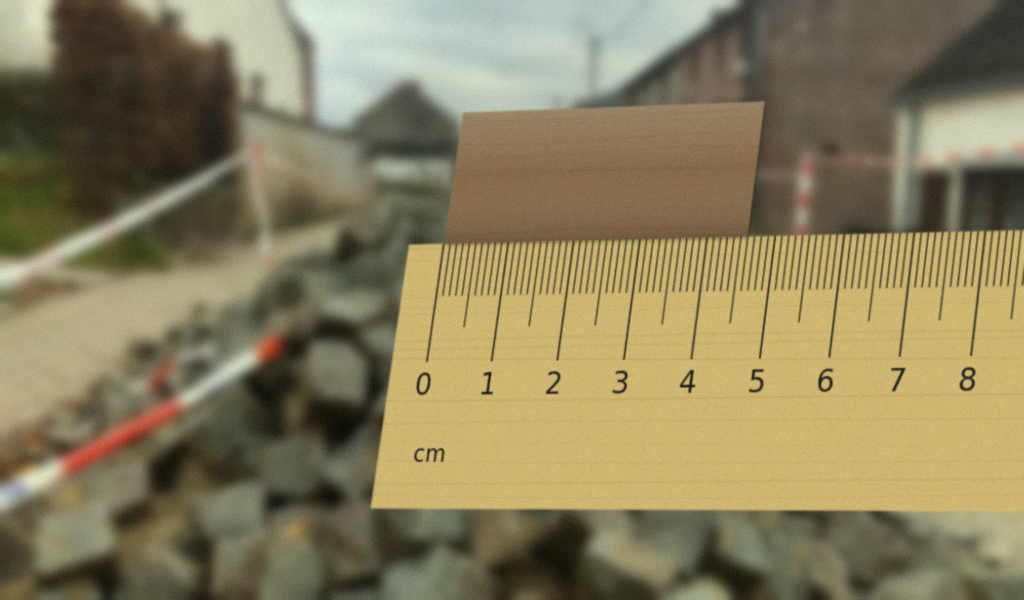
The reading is 4.6 cm
